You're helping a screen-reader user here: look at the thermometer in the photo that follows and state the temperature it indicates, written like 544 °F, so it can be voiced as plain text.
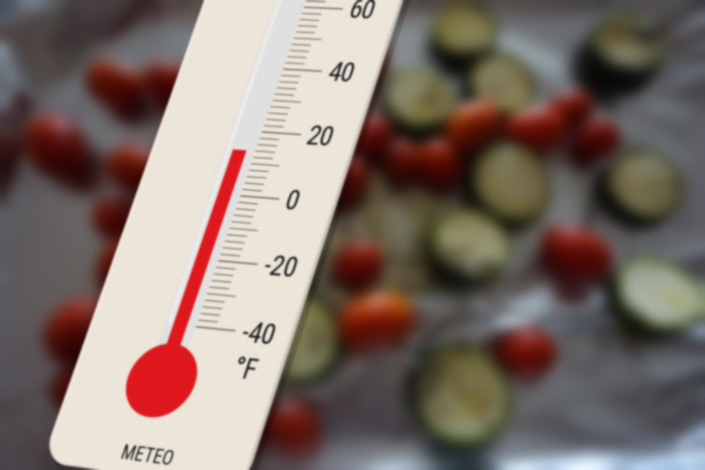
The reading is 14 °F
